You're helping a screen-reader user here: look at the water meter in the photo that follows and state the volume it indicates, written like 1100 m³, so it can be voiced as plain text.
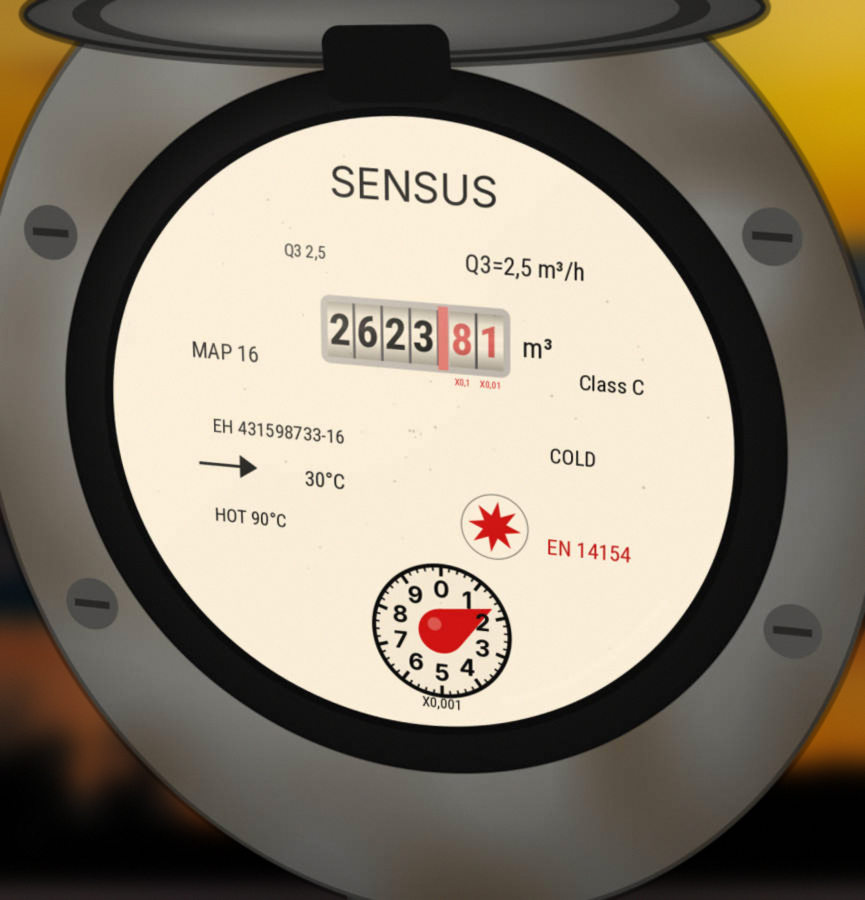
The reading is 2623.811 m³
